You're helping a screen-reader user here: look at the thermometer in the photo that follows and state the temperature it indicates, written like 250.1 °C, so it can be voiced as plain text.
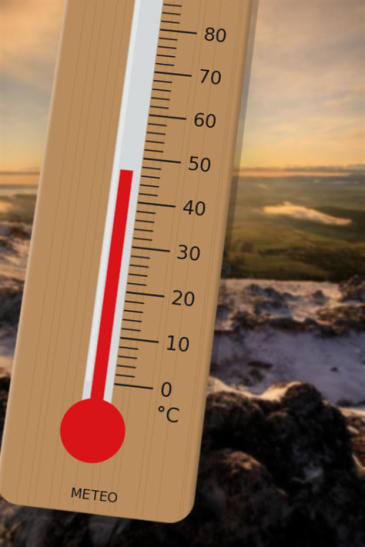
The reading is 47 °C
